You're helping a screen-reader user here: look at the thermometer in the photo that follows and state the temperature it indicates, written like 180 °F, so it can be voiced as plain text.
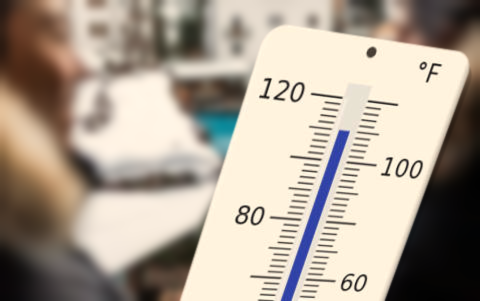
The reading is 110 °F
